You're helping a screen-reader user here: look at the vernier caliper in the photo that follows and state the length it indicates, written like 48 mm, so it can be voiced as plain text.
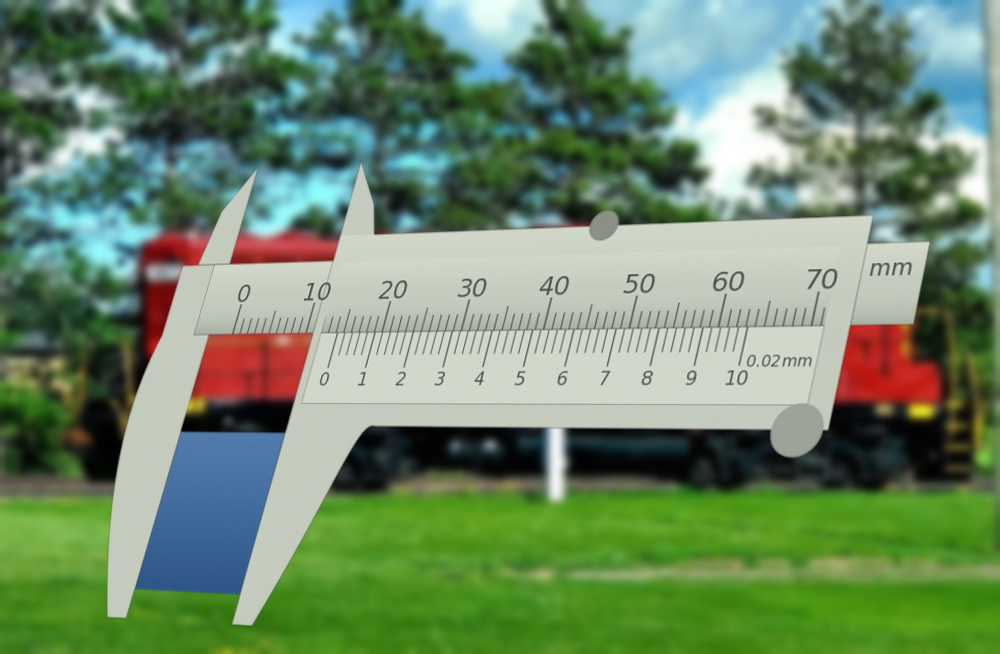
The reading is 14.2 mm
